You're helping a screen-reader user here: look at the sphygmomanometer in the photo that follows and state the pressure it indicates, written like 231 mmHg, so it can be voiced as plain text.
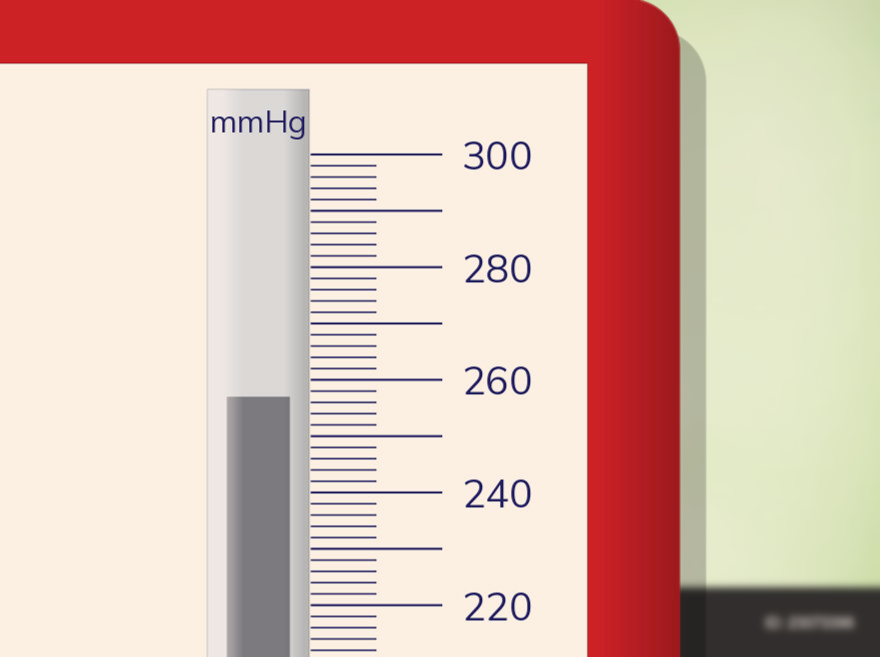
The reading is 257 mmHg
